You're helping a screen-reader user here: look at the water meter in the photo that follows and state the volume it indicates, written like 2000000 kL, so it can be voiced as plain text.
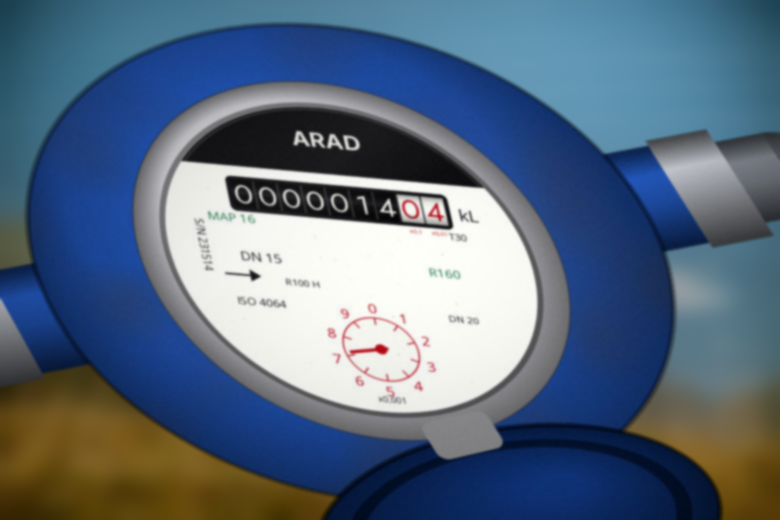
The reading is 14.047 kL
